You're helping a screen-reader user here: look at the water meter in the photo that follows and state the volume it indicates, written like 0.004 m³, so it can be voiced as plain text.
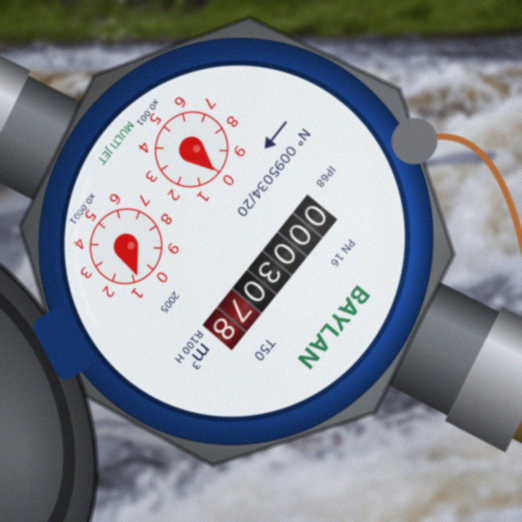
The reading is 30.7800 m³
